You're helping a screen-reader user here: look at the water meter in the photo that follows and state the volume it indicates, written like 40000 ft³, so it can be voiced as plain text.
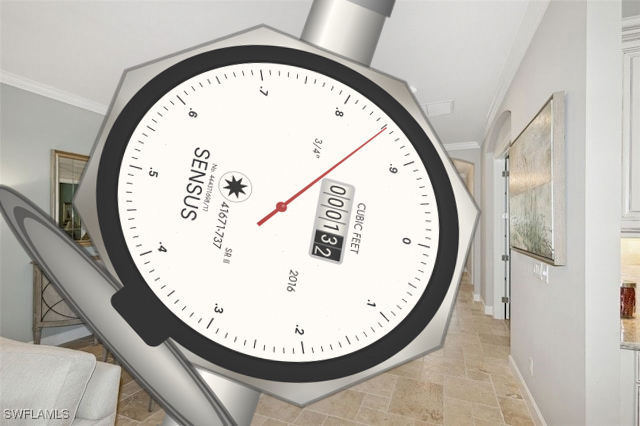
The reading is 131.85 ft³
